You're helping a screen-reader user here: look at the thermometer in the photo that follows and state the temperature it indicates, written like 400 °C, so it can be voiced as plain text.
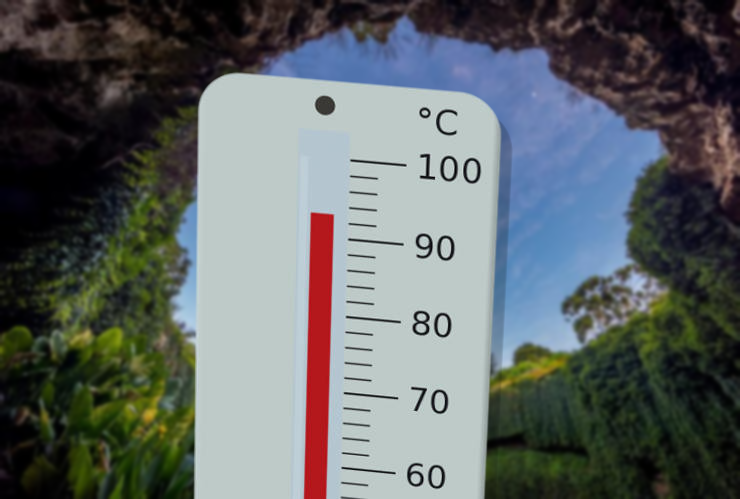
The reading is 93 °C
